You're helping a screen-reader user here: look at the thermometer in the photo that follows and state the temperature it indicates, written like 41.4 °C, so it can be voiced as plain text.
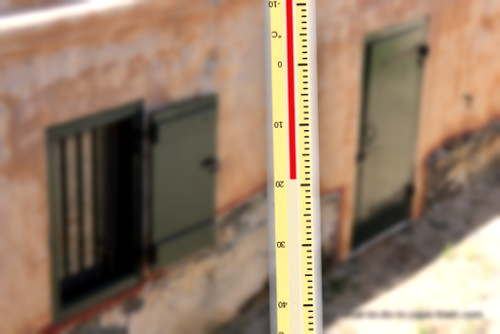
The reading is 19 °C
